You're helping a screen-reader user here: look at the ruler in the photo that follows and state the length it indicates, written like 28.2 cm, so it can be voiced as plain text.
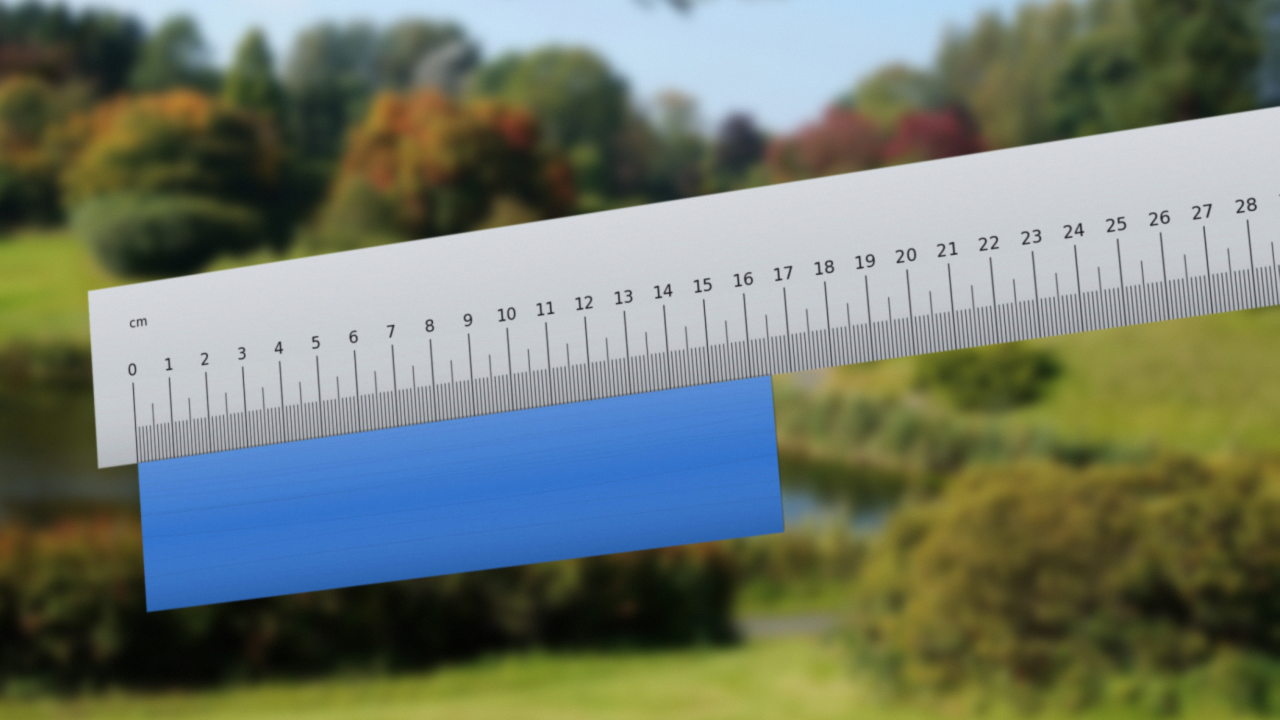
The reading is 16.5 cm
